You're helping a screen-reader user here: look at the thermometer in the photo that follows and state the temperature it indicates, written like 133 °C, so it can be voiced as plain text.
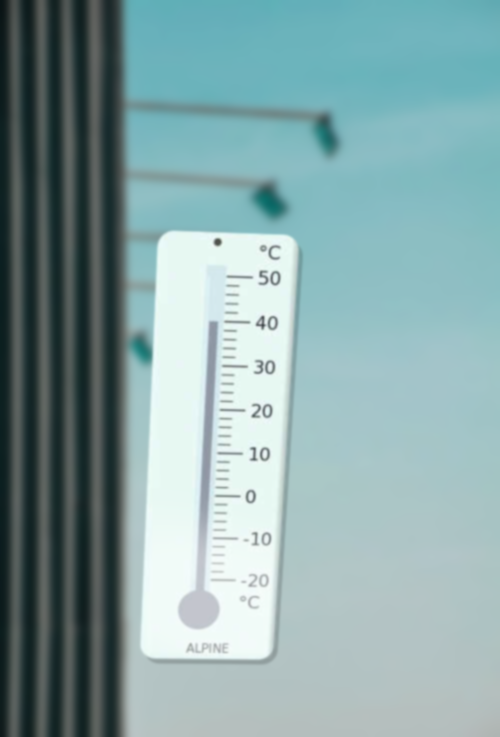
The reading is 40 °C
